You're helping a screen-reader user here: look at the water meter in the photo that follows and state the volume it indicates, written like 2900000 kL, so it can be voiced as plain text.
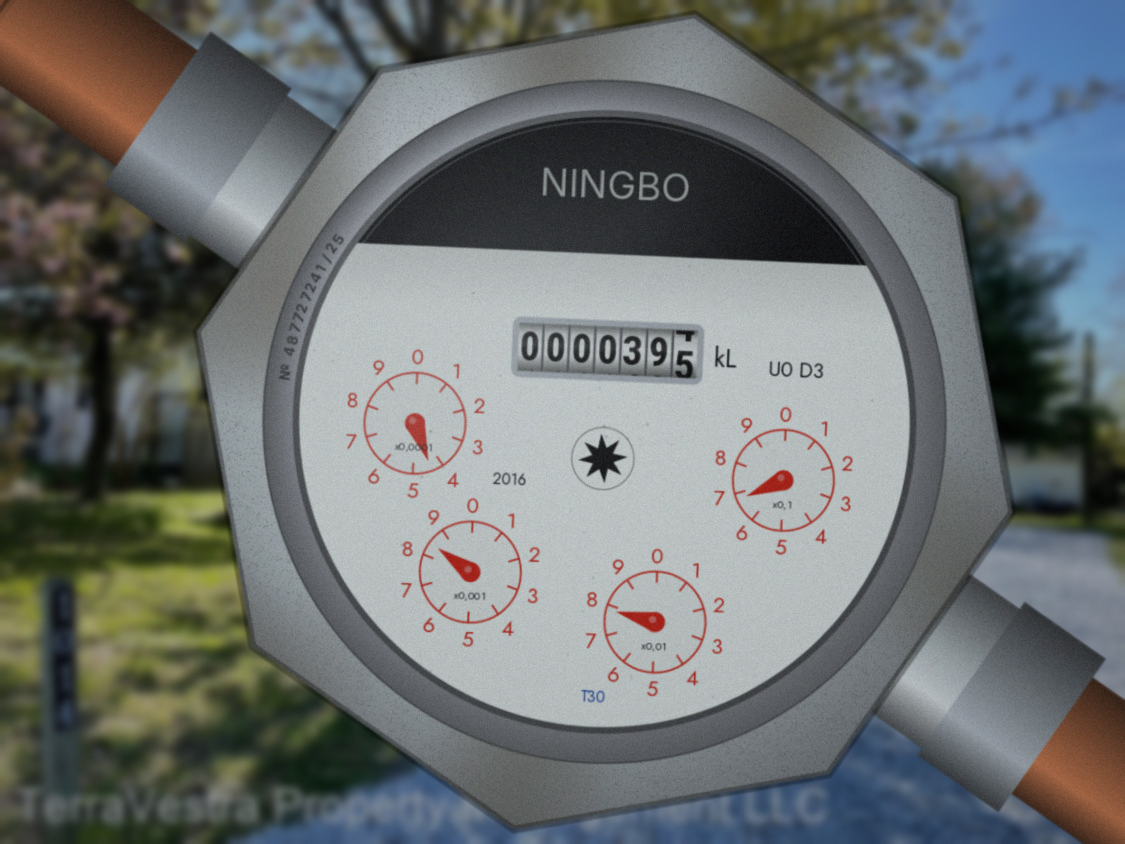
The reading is 394.6784 kL
